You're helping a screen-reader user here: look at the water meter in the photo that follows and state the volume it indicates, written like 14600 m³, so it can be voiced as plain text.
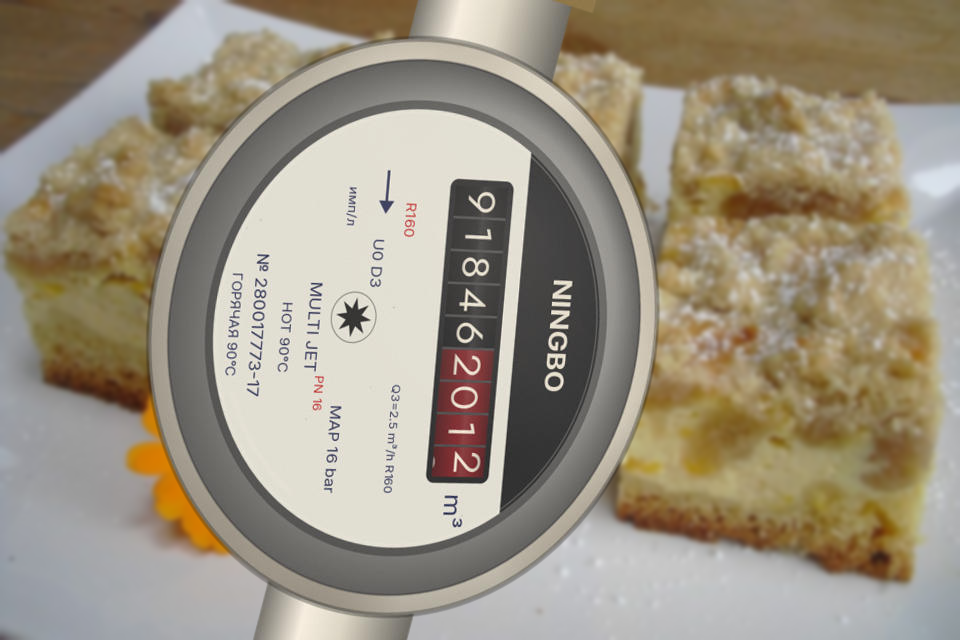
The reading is 91846.2012 m³
